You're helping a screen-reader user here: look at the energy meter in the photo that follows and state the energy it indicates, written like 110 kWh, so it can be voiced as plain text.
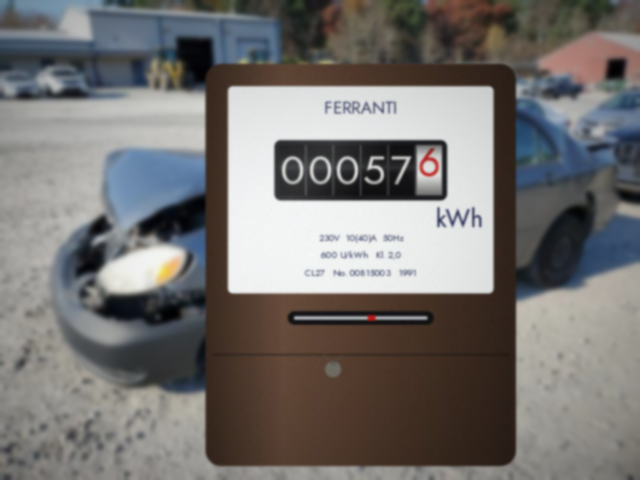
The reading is 57.6 kWh
